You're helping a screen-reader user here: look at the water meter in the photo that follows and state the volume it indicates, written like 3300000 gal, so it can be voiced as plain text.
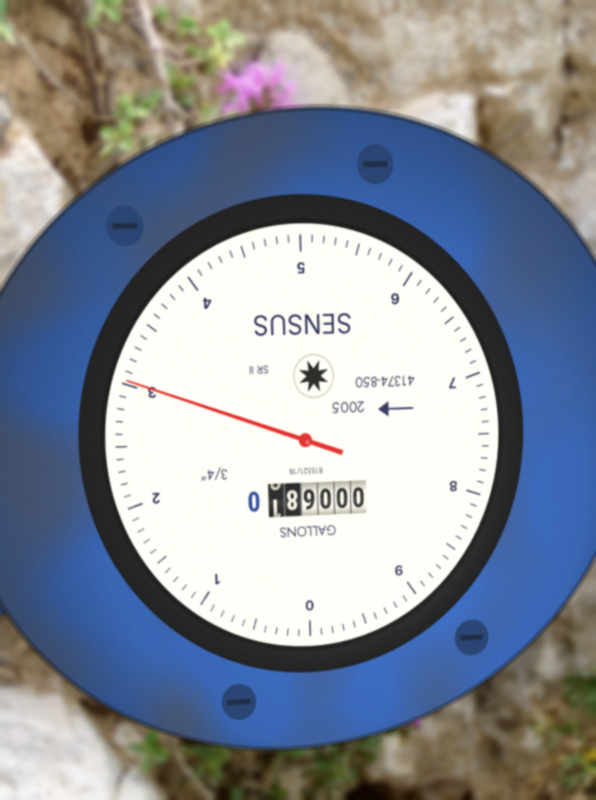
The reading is 6813.0 gal
